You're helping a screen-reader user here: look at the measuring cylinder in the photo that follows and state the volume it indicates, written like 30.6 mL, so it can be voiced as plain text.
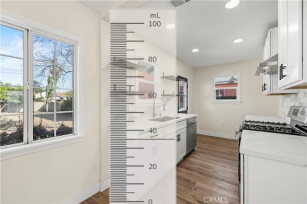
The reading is 35 mL
